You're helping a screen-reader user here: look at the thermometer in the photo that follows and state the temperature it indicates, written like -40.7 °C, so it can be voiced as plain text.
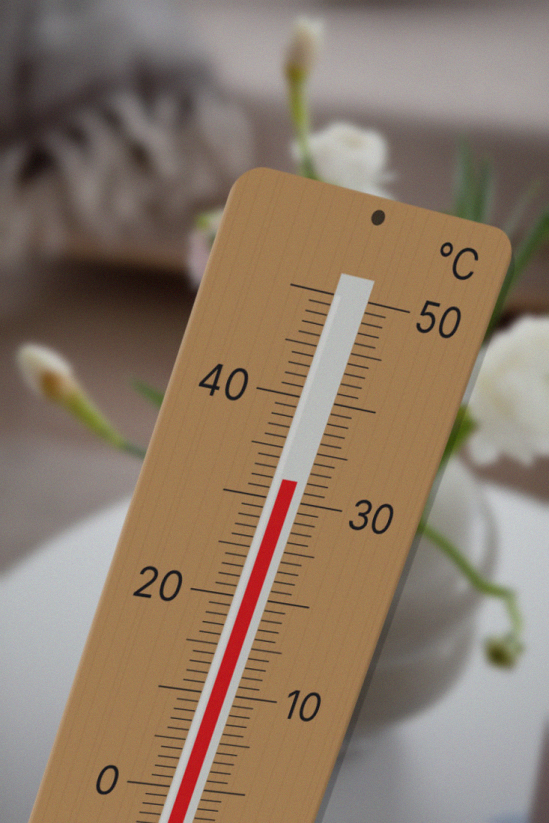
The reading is 32 °C
